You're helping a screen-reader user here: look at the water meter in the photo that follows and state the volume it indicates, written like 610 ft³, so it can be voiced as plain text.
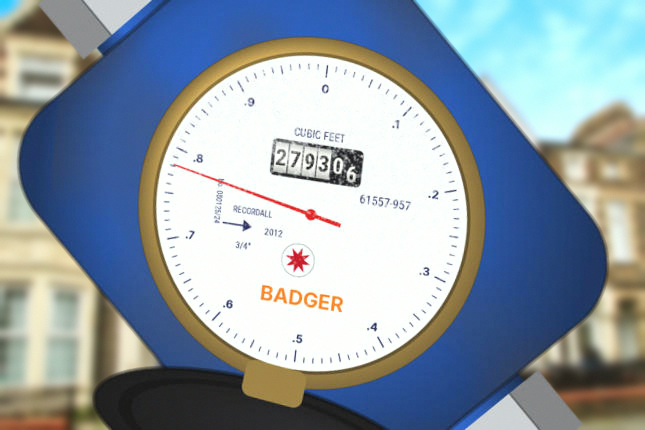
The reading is 279305.78 ft³
